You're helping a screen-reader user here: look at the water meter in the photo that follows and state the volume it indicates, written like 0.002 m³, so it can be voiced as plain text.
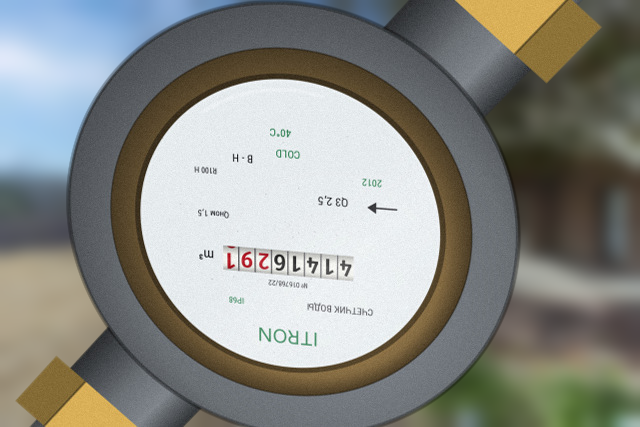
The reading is 41416.291 m³
